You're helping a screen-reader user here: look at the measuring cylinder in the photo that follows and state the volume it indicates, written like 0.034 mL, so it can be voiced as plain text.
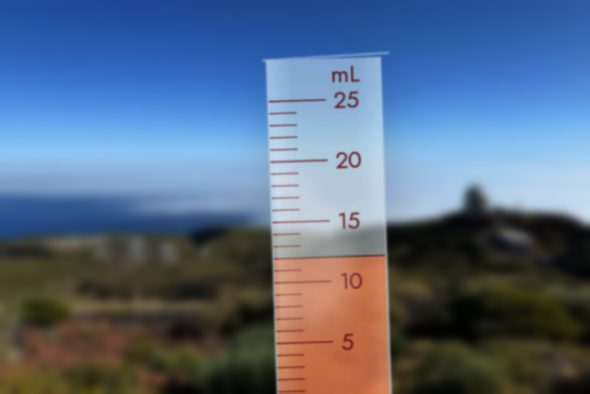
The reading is 12 mL
